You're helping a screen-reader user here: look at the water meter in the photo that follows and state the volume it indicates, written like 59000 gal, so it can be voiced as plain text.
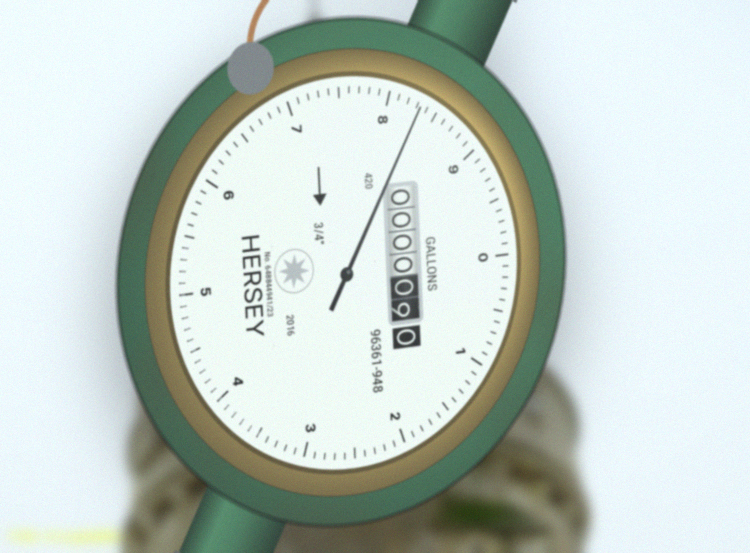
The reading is 88.3 gal
